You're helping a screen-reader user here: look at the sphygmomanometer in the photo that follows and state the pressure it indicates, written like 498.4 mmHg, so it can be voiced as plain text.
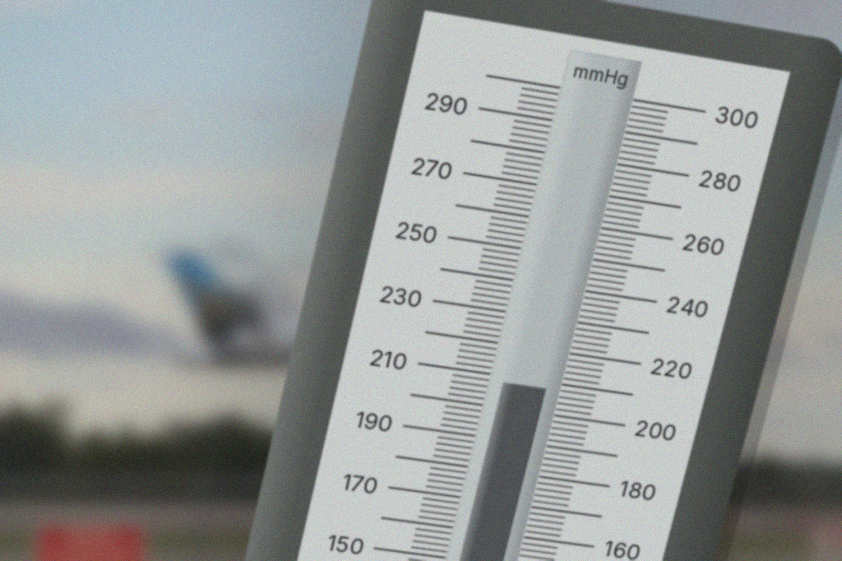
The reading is 208 mmHg
